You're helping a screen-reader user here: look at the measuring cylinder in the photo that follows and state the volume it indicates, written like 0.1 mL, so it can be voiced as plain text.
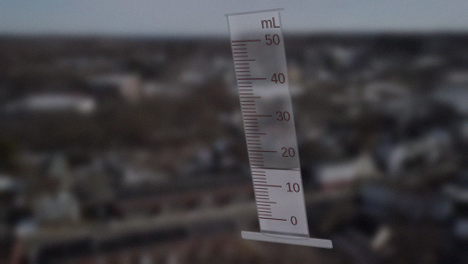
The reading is 15 mL
